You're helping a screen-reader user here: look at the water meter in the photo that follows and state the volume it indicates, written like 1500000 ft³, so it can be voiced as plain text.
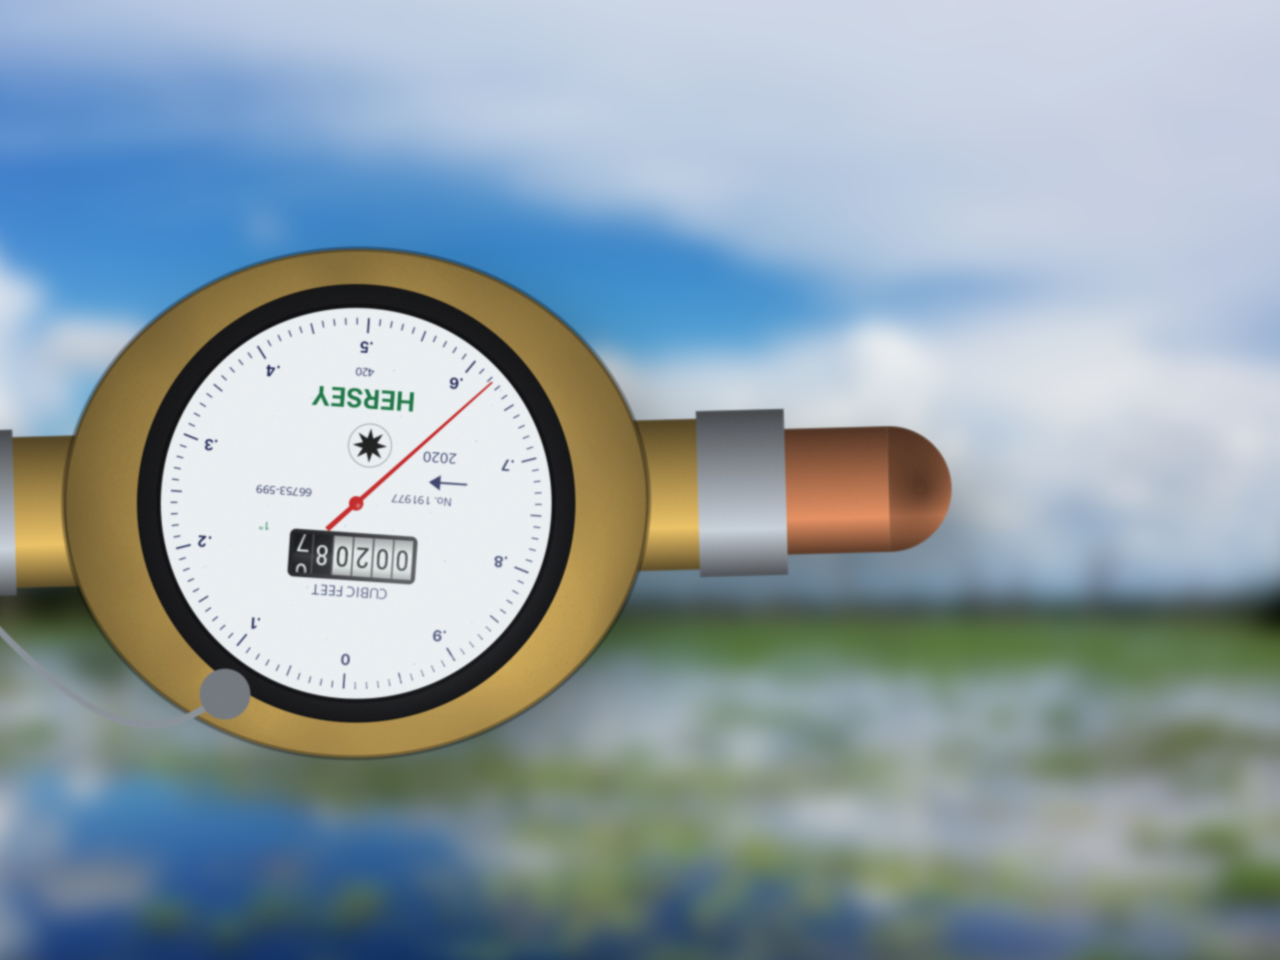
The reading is 2086.62 ft³
